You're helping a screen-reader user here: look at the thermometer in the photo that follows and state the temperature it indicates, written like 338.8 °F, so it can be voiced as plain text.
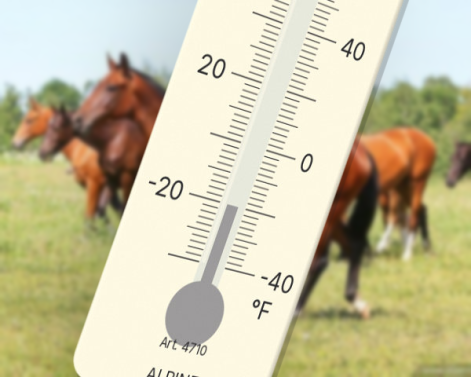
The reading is -20 °F
